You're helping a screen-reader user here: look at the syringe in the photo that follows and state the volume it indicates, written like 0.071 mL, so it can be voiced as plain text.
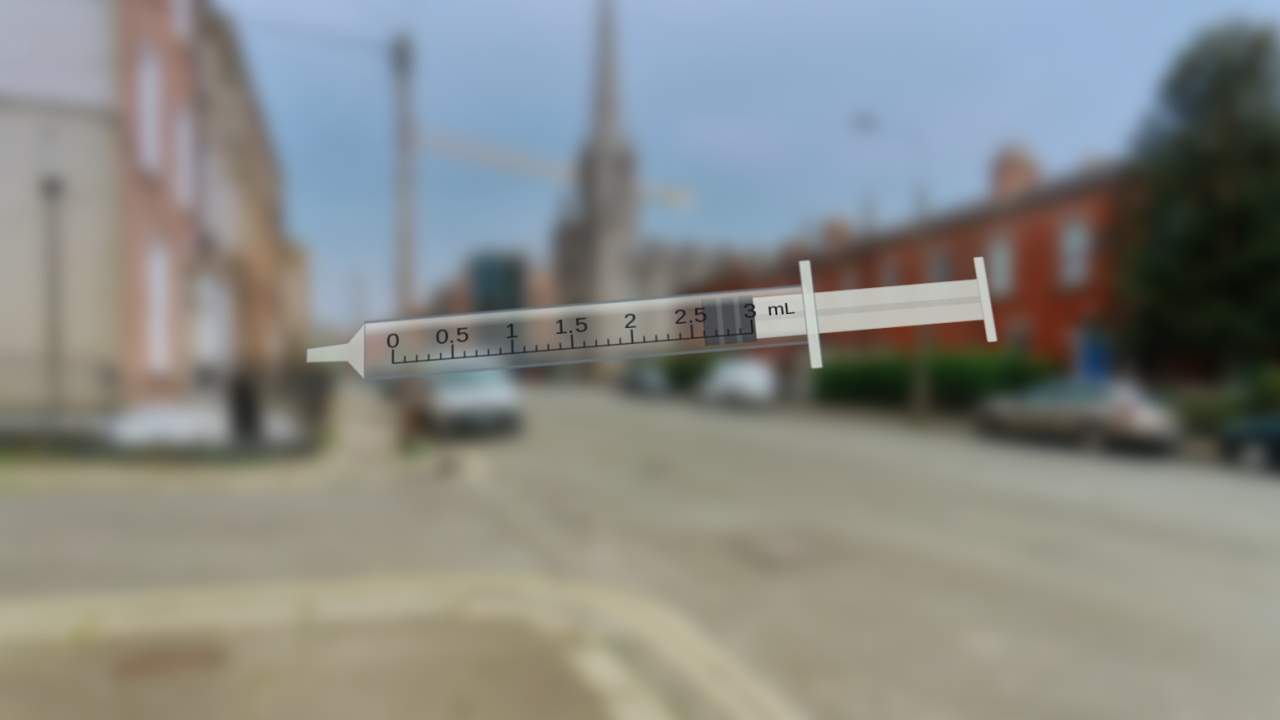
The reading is 2.6 mL
